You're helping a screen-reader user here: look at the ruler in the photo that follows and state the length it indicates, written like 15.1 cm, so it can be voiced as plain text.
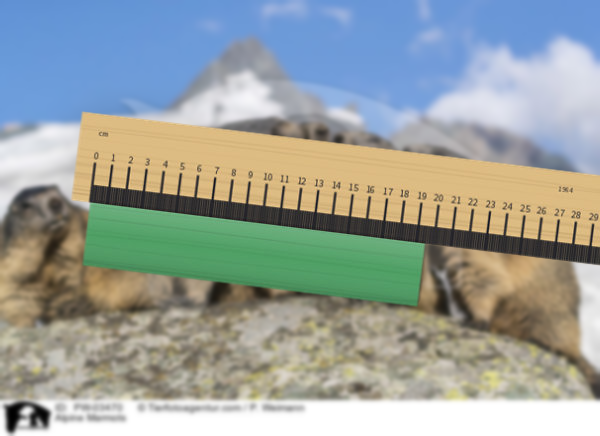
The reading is 19.5 cm
